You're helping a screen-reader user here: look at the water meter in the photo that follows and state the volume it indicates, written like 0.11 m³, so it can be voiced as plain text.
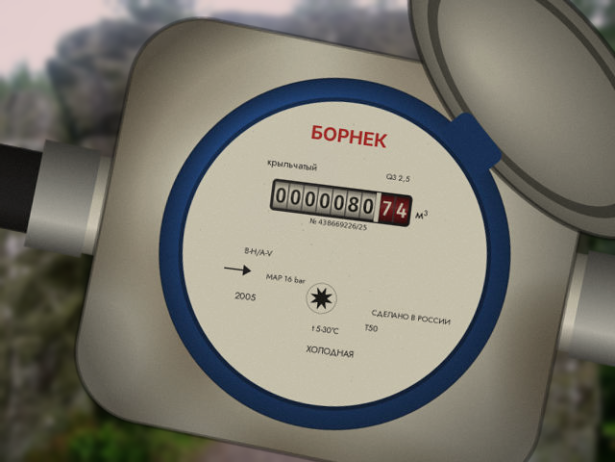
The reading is 80.74 m³
